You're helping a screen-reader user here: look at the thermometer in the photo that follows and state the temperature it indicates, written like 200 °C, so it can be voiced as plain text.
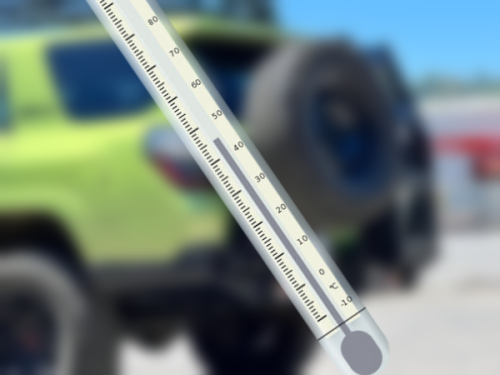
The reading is 45 °C
